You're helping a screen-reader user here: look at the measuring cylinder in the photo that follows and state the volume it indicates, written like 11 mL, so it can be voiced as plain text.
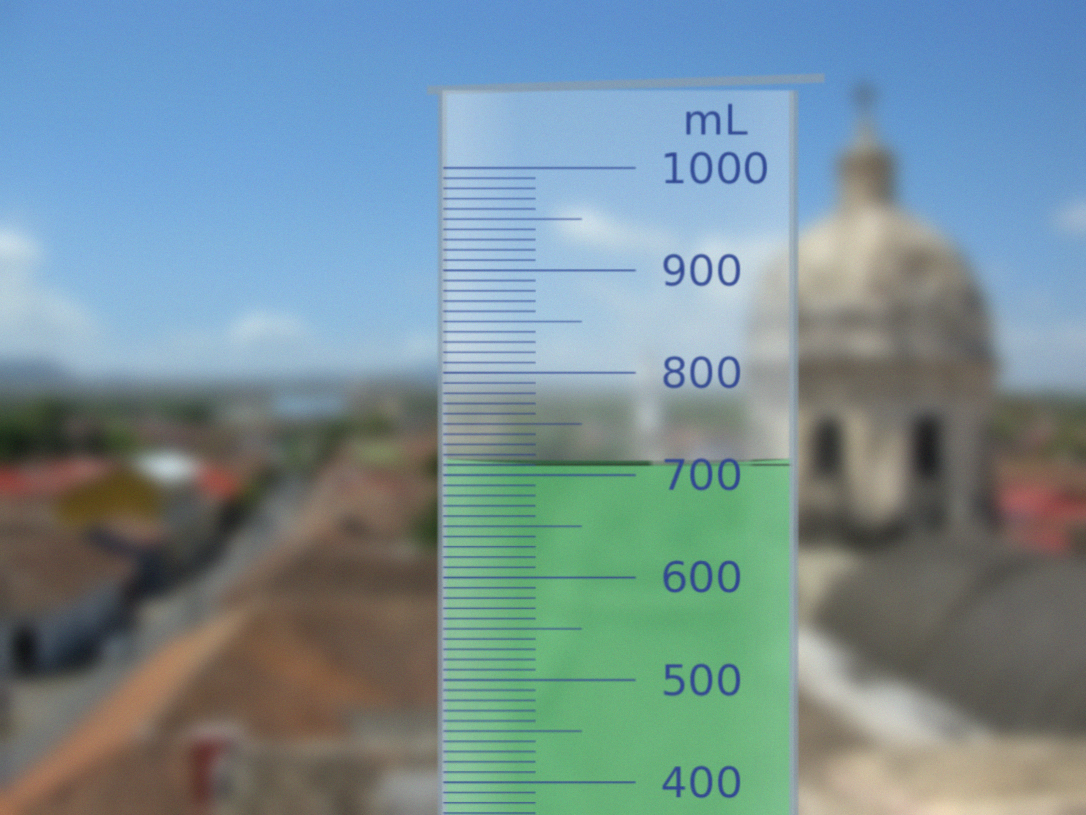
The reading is 710 mL
